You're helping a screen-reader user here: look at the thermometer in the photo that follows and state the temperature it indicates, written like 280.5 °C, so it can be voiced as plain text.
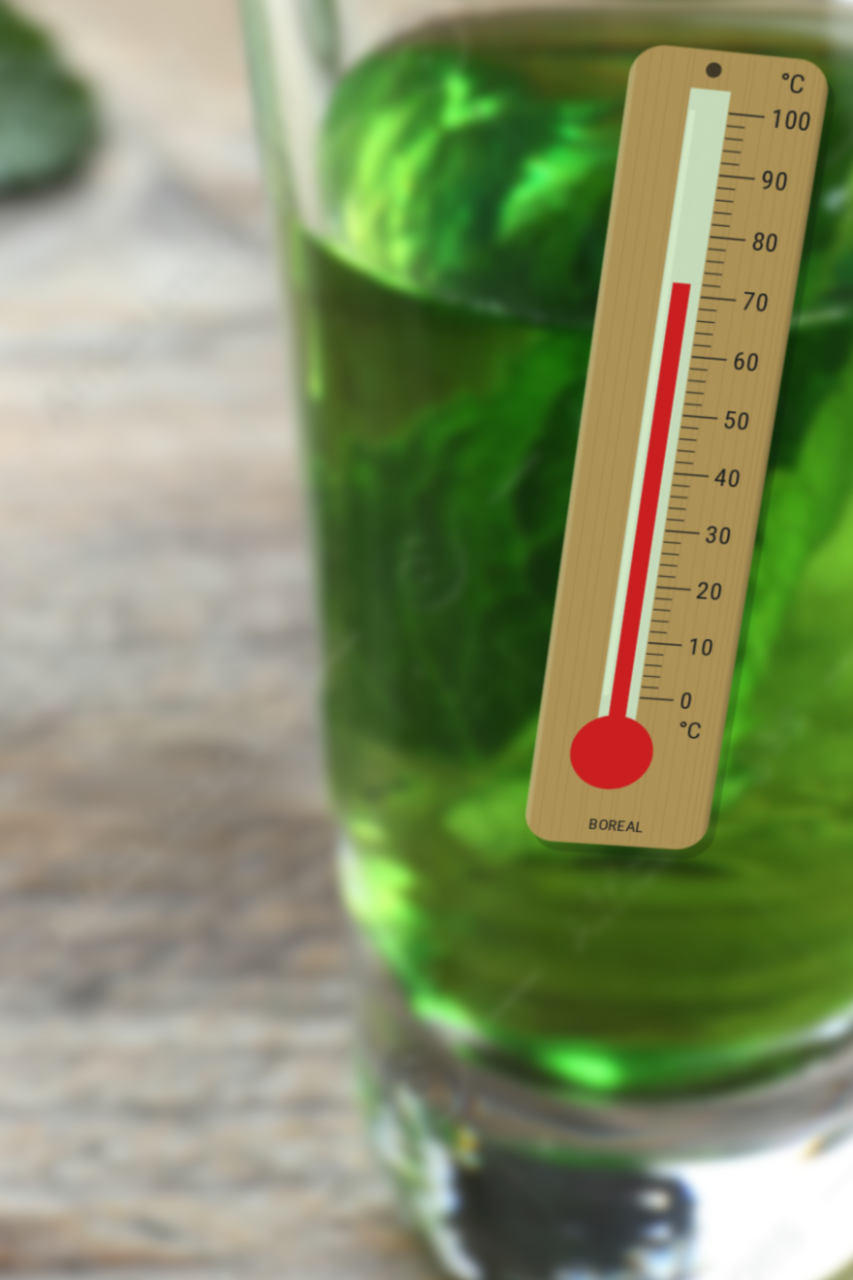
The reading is 72 °C
